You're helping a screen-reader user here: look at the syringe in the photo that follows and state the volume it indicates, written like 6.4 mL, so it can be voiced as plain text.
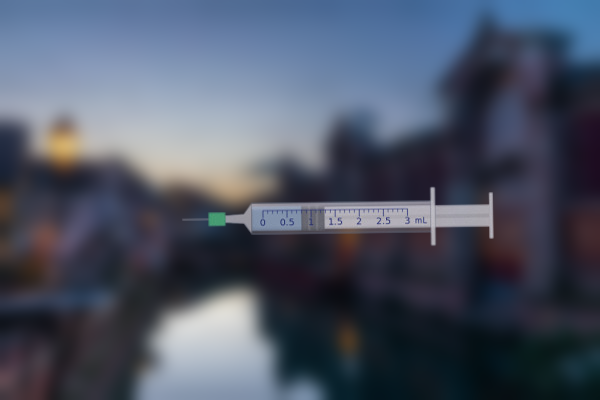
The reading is 0.8 mL
